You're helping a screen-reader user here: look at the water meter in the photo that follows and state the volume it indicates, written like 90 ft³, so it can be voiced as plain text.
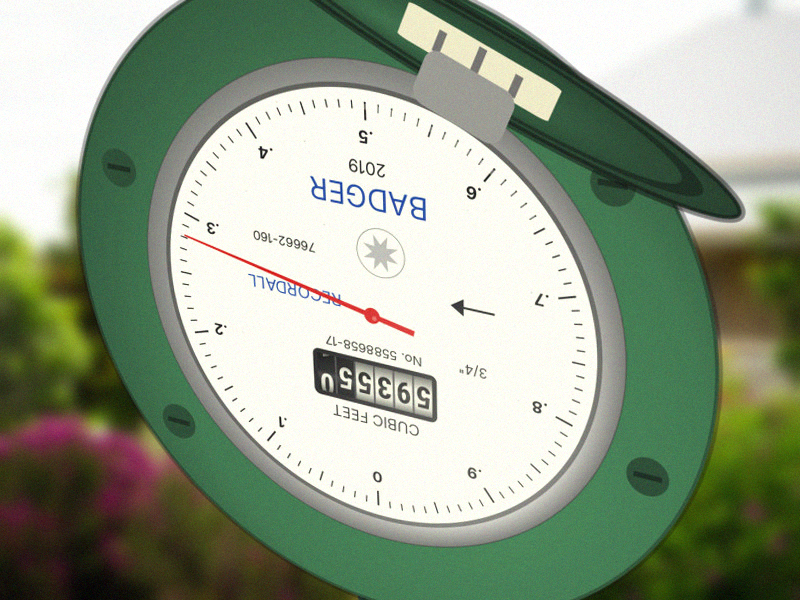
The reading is 593550.28 ft³
